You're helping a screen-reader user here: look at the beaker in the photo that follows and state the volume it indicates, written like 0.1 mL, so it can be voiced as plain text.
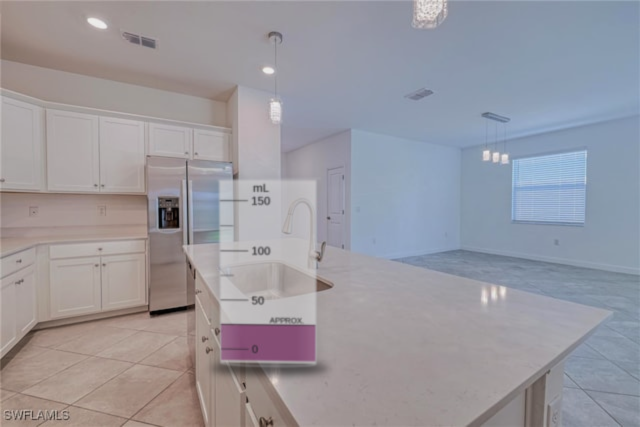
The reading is 25 mL
